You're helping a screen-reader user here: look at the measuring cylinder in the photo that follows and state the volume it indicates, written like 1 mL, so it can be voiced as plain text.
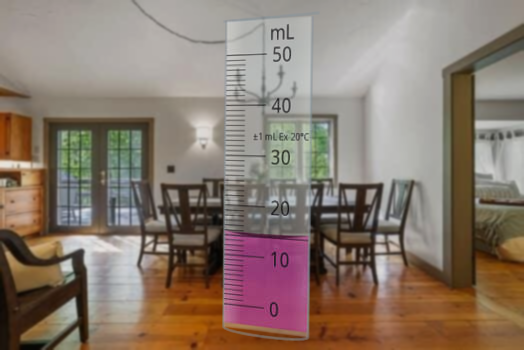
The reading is 14 mL
